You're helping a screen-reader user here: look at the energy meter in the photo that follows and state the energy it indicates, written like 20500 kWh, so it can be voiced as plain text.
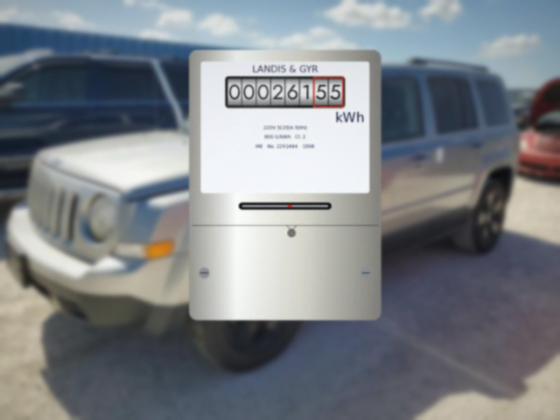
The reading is 261.55 kWh
